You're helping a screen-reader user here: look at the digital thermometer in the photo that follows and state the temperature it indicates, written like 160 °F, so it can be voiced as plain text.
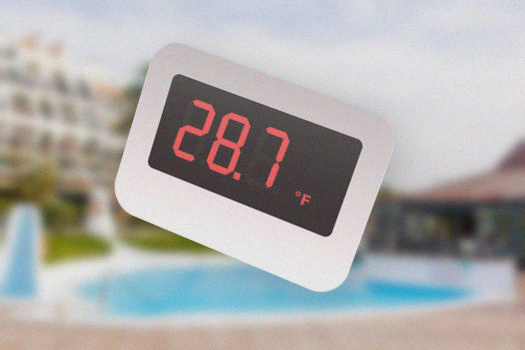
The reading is 28.7 °F
